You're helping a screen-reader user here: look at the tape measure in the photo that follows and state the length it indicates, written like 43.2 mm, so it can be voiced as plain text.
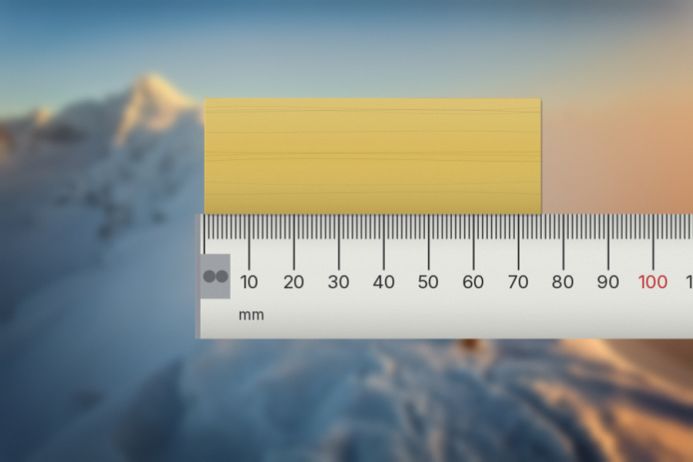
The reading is 75 mm
